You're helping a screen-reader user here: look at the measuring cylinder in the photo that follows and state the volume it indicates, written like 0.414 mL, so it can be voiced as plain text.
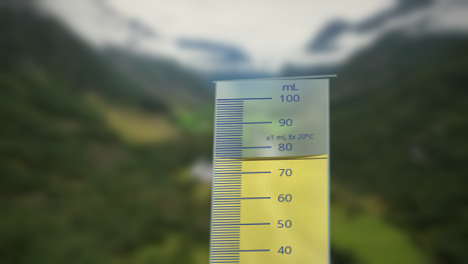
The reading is 75 mL
